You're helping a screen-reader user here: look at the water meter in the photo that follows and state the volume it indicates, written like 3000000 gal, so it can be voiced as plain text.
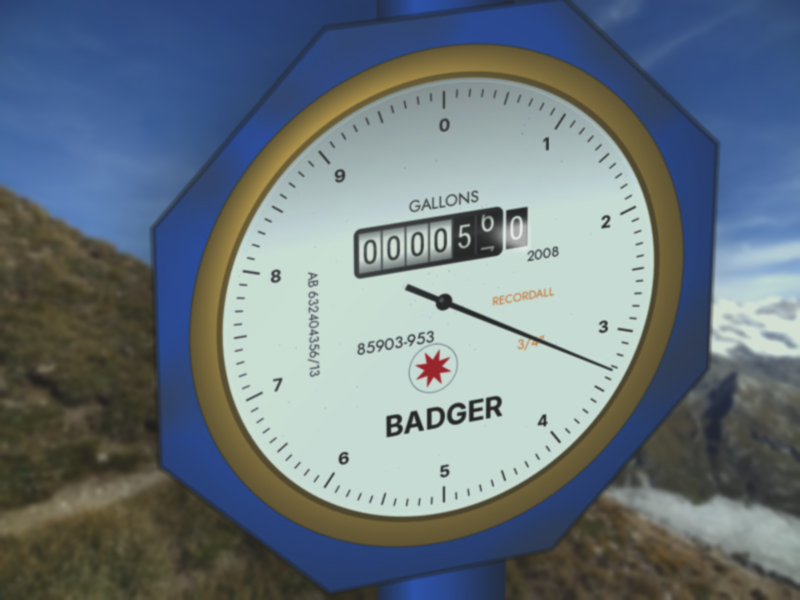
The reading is 563.3 gal
